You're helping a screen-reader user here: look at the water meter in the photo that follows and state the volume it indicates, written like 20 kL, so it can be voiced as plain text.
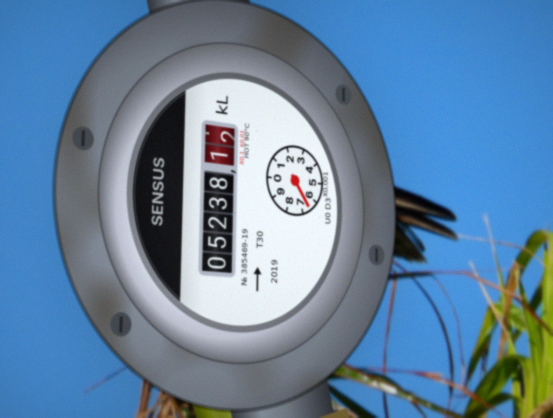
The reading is 5238.116 kL
